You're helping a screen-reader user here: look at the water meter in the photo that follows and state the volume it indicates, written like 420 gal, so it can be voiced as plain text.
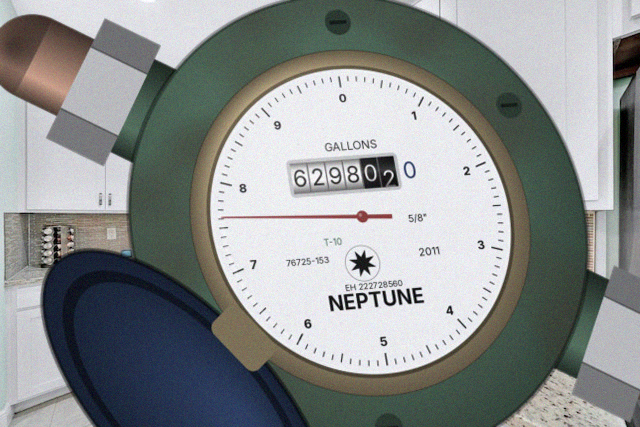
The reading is 6298017.6 gal
